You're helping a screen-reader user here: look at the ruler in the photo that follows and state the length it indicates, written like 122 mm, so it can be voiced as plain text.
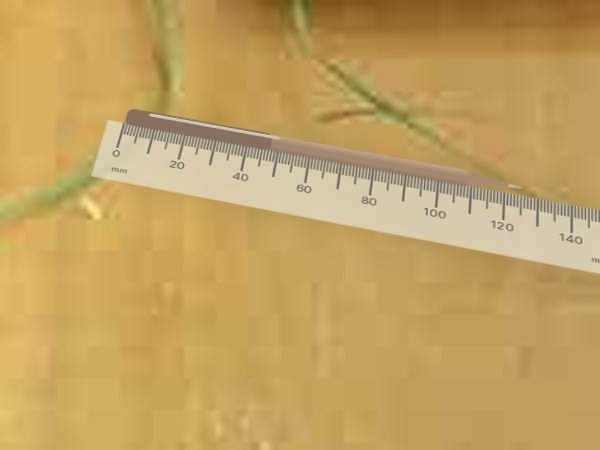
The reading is 125 mm
